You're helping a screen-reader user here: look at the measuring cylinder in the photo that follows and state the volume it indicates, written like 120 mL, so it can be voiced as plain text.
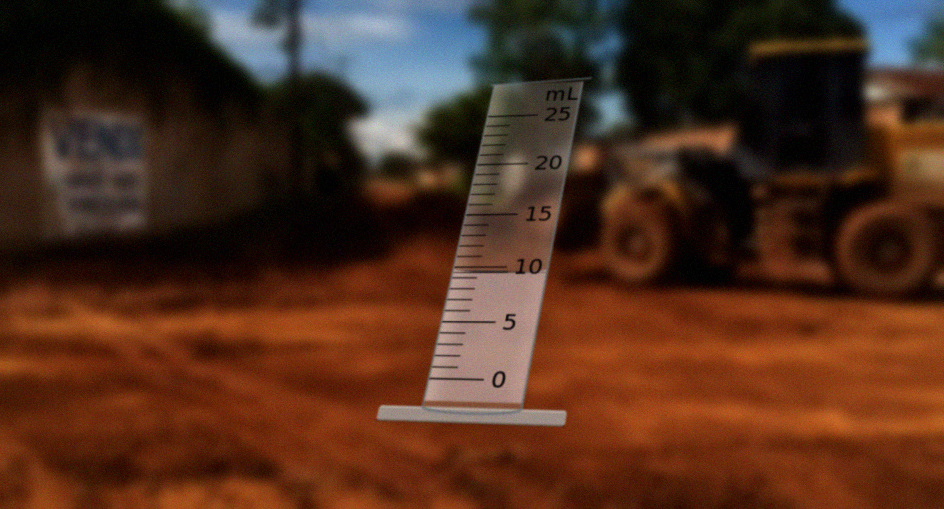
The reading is 9.5 mL
